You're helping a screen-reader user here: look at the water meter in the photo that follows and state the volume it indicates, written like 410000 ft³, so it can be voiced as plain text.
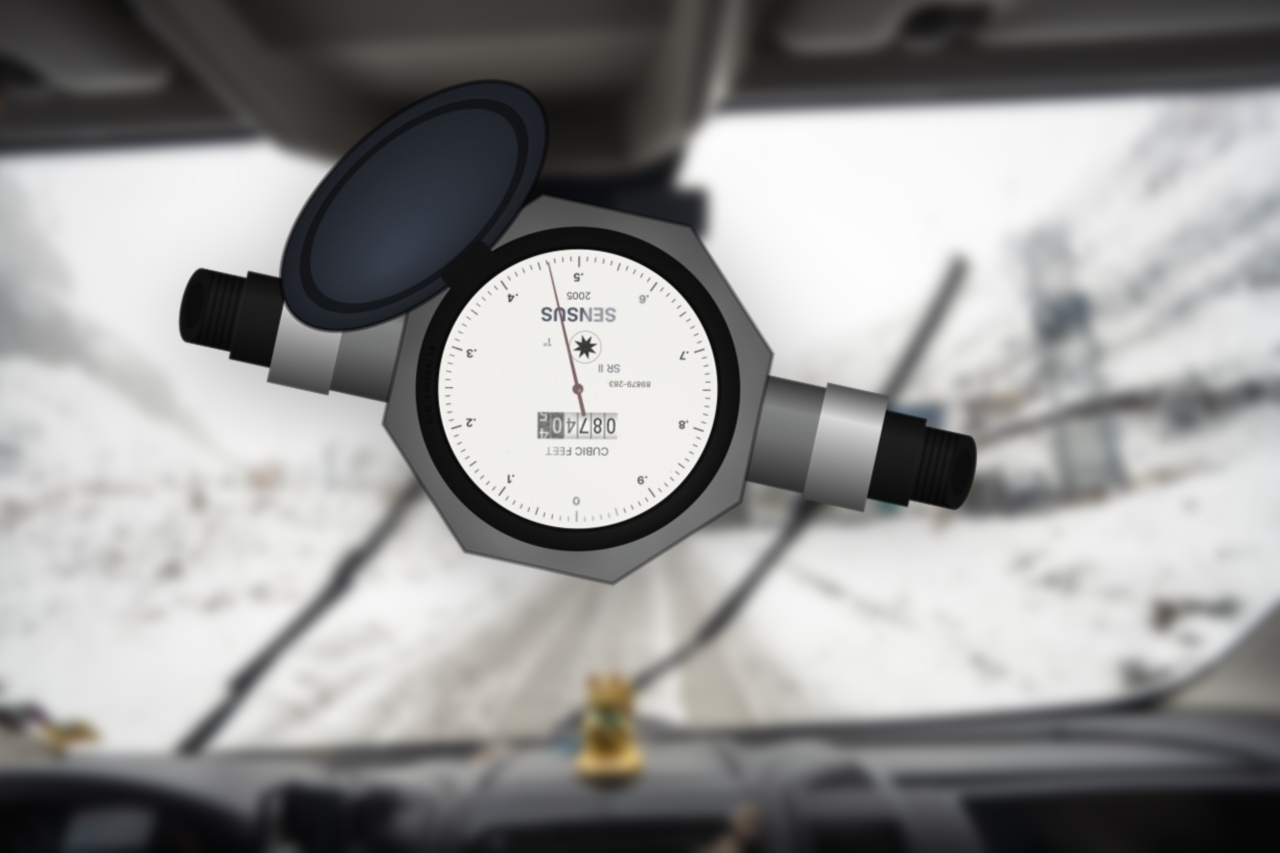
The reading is 87404.46 ft³
